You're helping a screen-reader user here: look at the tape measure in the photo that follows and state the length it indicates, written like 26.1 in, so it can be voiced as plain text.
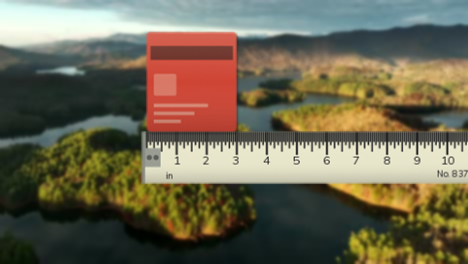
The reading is 3 in
